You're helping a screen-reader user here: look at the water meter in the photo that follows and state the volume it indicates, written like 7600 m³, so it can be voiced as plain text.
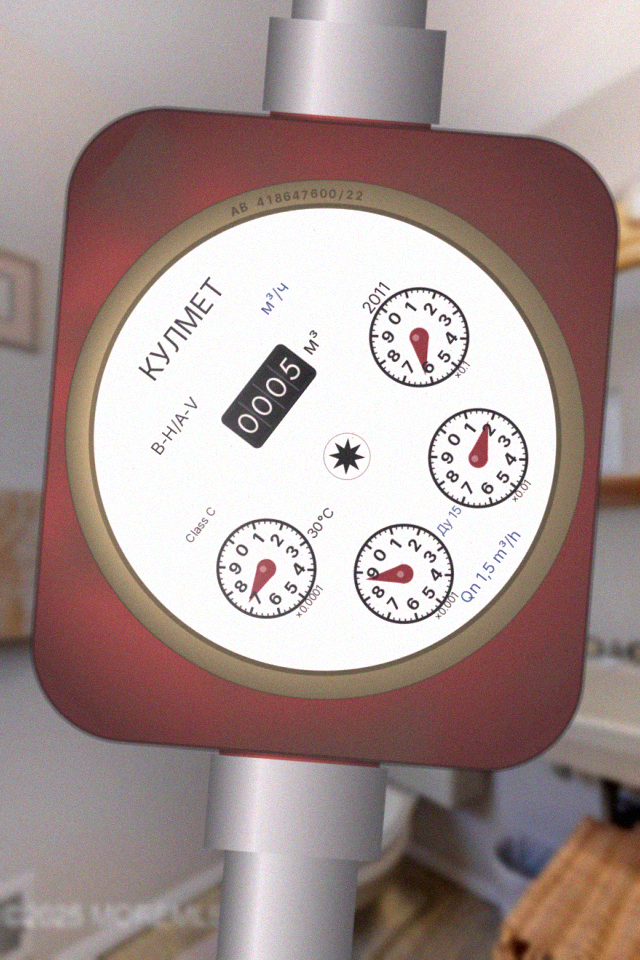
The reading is 5.6187 m³
